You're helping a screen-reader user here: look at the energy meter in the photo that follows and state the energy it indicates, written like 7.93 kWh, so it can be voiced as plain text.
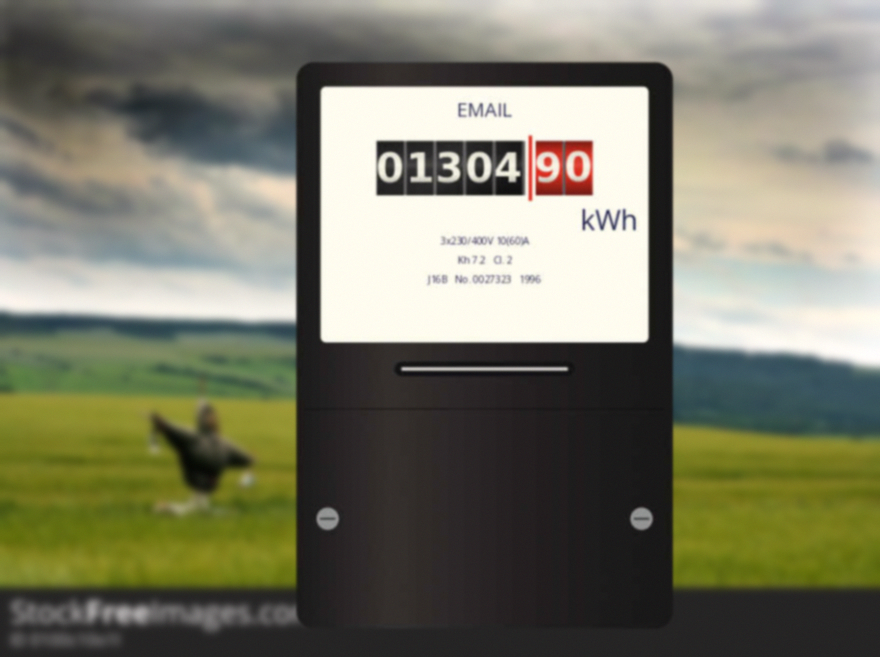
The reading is 1304.90 kWh
